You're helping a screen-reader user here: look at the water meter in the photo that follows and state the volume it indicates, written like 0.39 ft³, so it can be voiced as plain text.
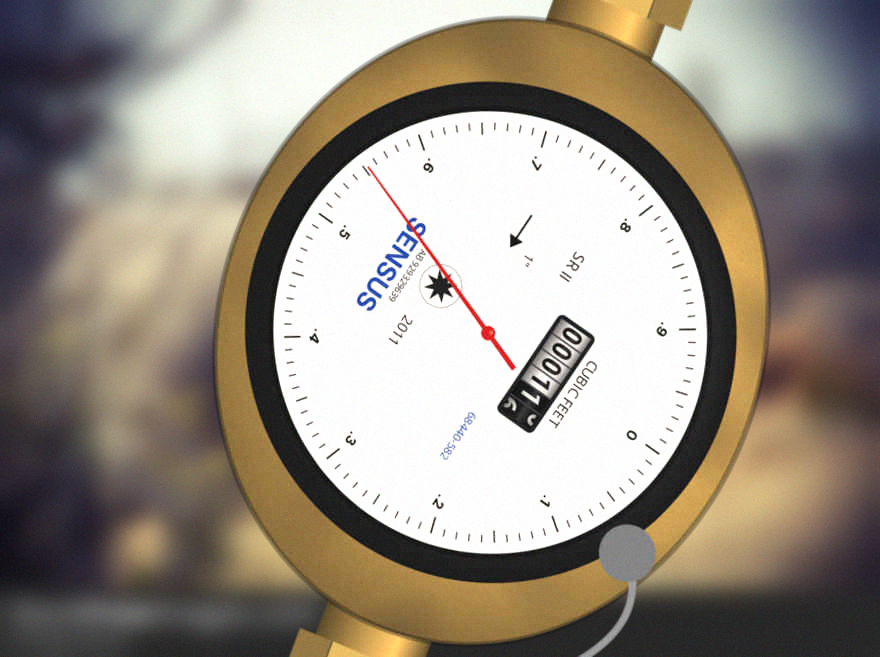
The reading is 115.55 ft³
